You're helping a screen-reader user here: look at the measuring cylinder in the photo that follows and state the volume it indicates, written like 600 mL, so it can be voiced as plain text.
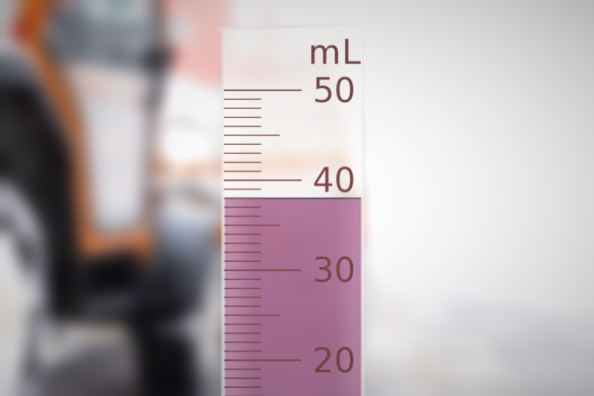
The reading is 38 mL
